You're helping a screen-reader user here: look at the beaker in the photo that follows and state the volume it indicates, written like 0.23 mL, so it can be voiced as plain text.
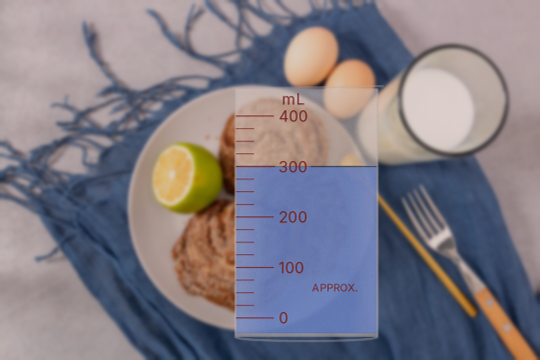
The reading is 300 mL
